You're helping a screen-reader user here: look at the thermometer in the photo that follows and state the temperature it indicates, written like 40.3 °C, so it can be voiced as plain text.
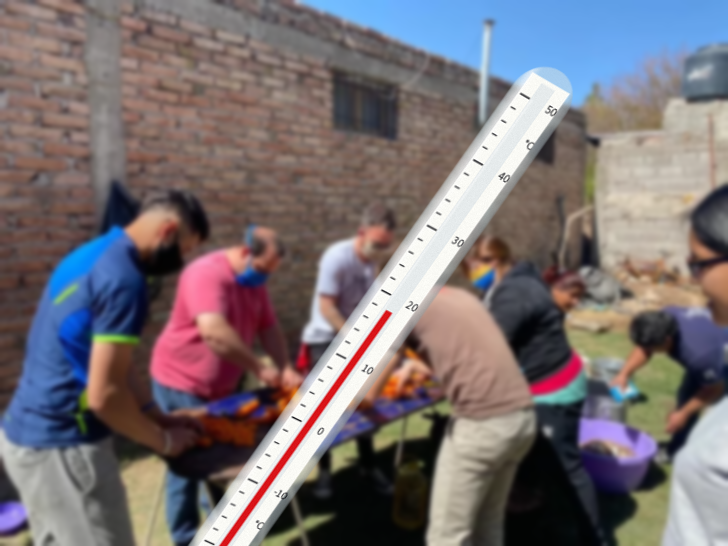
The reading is 18 °C
